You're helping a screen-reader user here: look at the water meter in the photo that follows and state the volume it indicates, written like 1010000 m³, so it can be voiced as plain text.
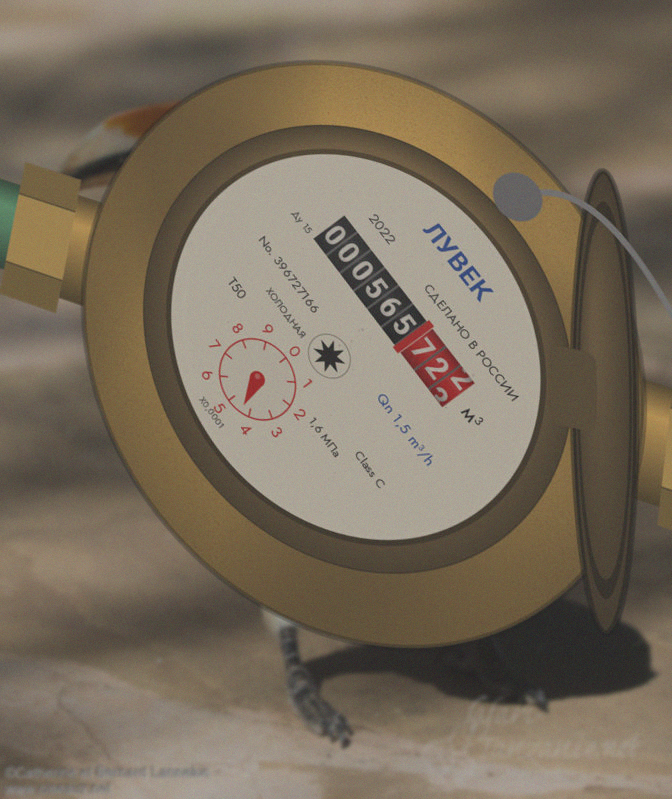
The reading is 565.7224 m³
